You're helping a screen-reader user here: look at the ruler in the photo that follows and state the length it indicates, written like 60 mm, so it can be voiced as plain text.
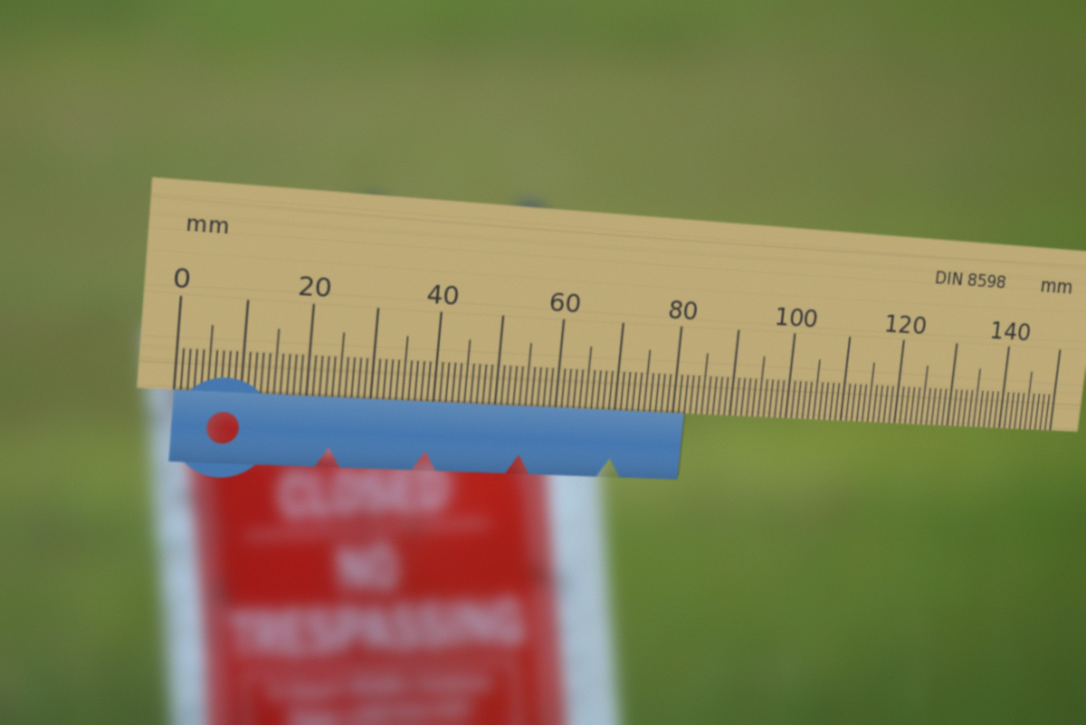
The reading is 82 mm
